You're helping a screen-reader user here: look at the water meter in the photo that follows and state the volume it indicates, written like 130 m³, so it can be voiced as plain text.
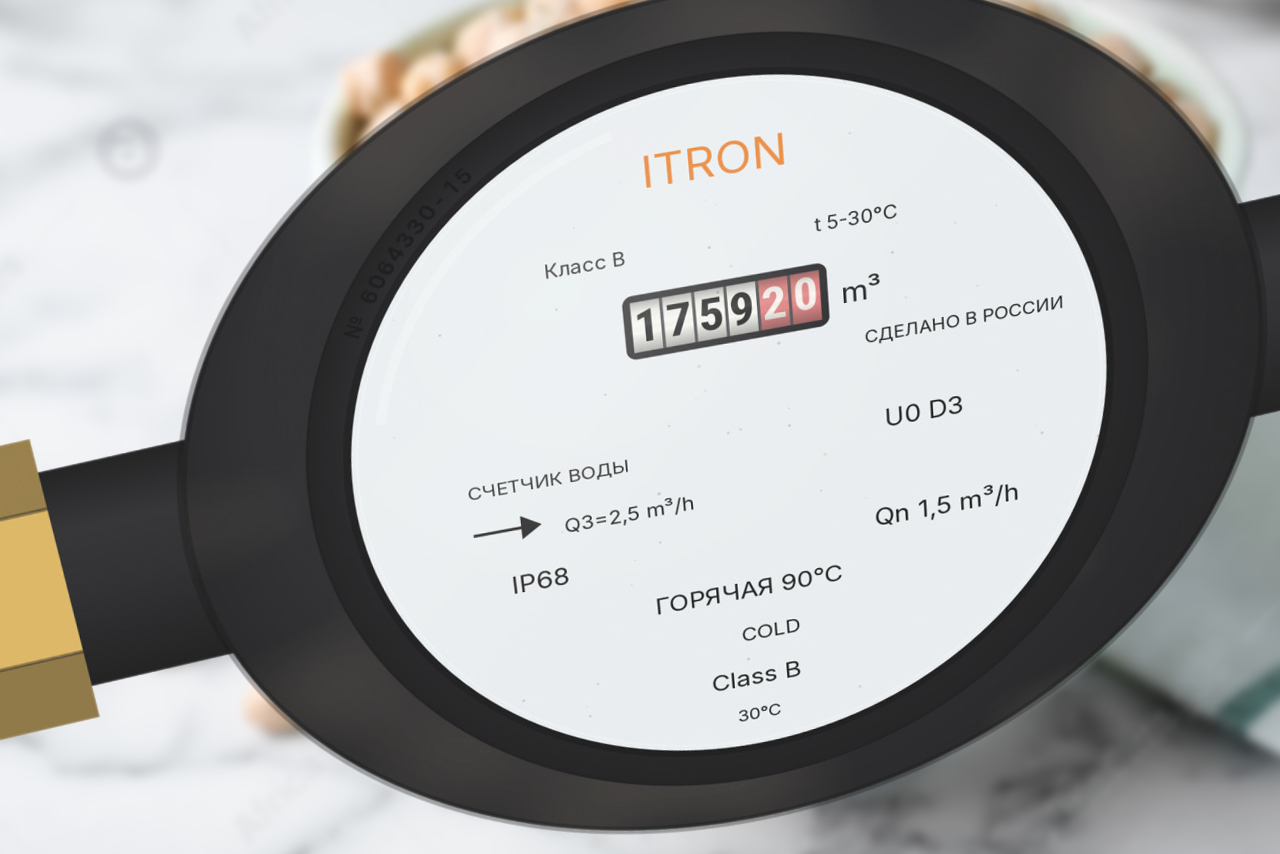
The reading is 1759.20 m³
